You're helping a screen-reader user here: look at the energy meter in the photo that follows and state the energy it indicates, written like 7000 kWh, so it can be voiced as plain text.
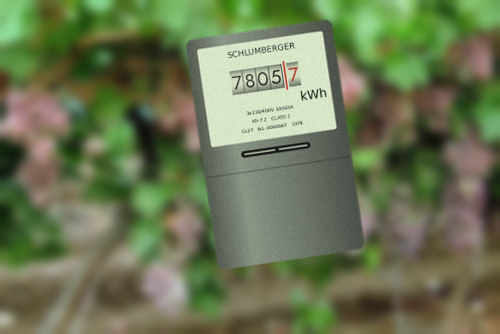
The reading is 7805.7 kWh
